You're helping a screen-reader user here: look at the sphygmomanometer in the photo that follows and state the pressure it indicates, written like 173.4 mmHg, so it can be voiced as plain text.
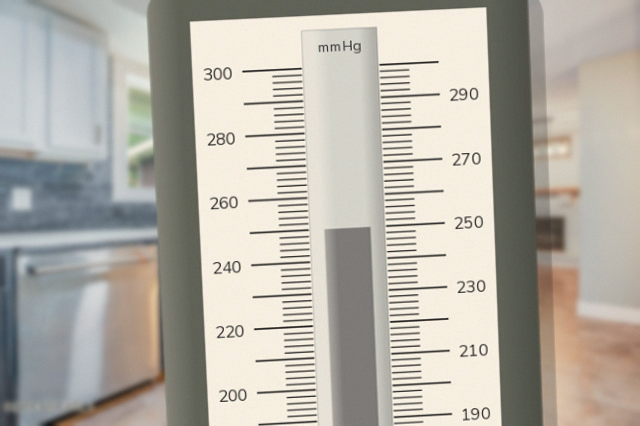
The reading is 250 mmHg
